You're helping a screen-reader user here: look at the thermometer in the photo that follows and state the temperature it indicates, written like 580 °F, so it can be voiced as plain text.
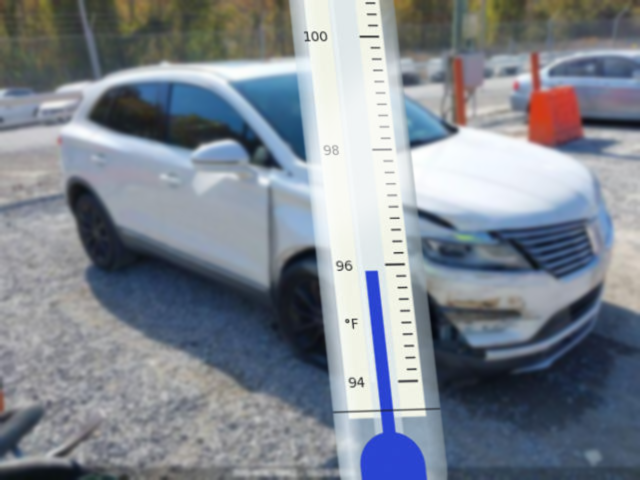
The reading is 95.9 °F
